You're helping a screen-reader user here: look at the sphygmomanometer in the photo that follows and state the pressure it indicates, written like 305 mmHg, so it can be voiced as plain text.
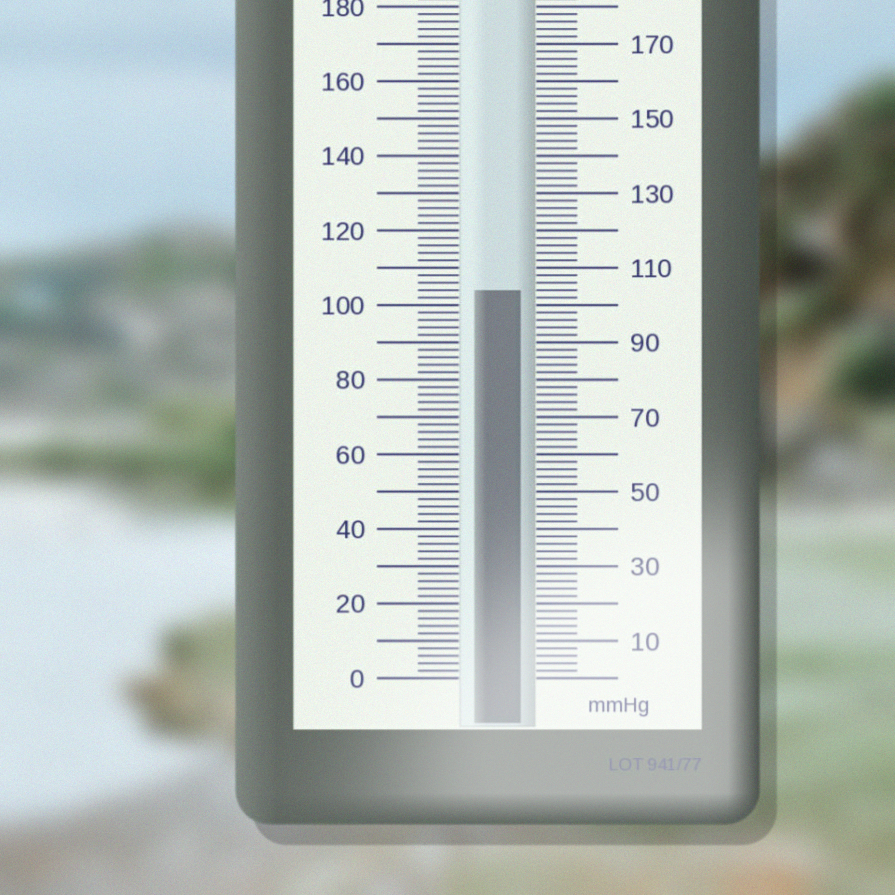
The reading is 104 mmHg
